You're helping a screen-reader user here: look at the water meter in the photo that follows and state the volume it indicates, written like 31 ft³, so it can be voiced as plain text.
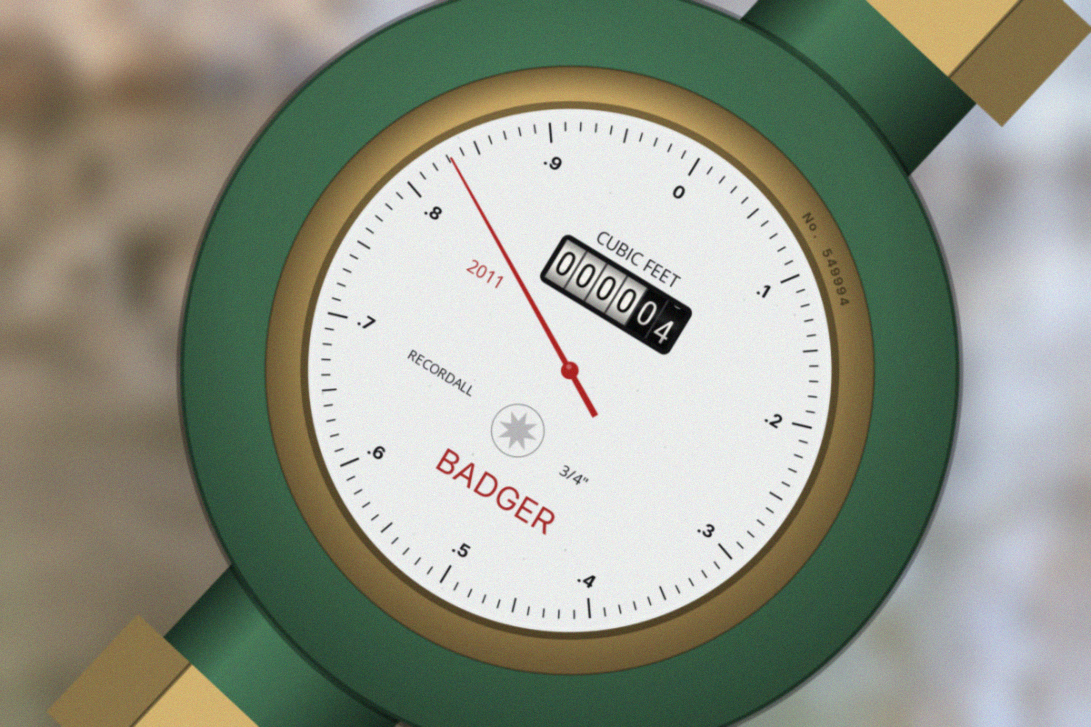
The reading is 3.83 ft³
